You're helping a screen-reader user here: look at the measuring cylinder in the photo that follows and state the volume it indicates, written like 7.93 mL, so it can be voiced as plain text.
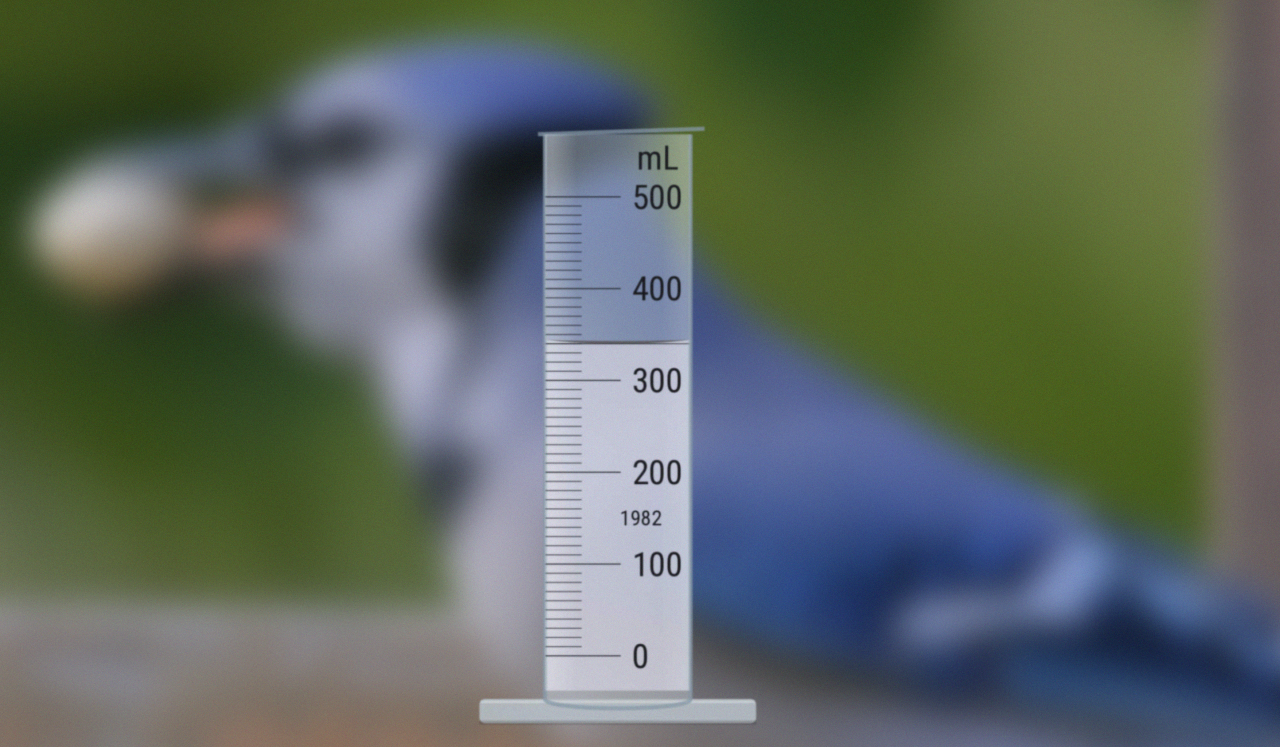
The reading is 340 mL
